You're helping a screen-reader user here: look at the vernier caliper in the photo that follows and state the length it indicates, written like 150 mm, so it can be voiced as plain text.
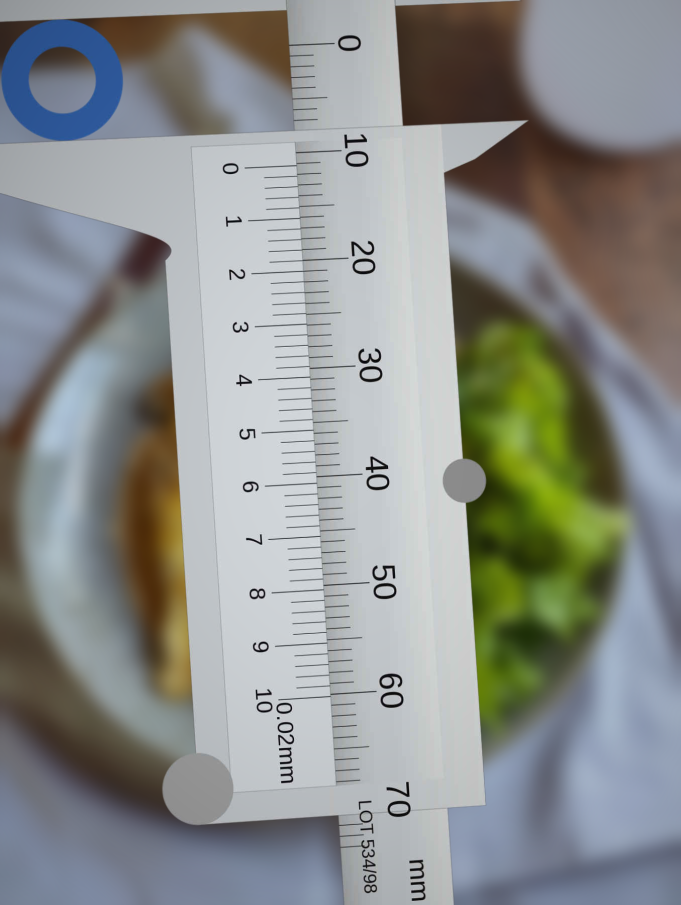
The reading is 11.2 mm
